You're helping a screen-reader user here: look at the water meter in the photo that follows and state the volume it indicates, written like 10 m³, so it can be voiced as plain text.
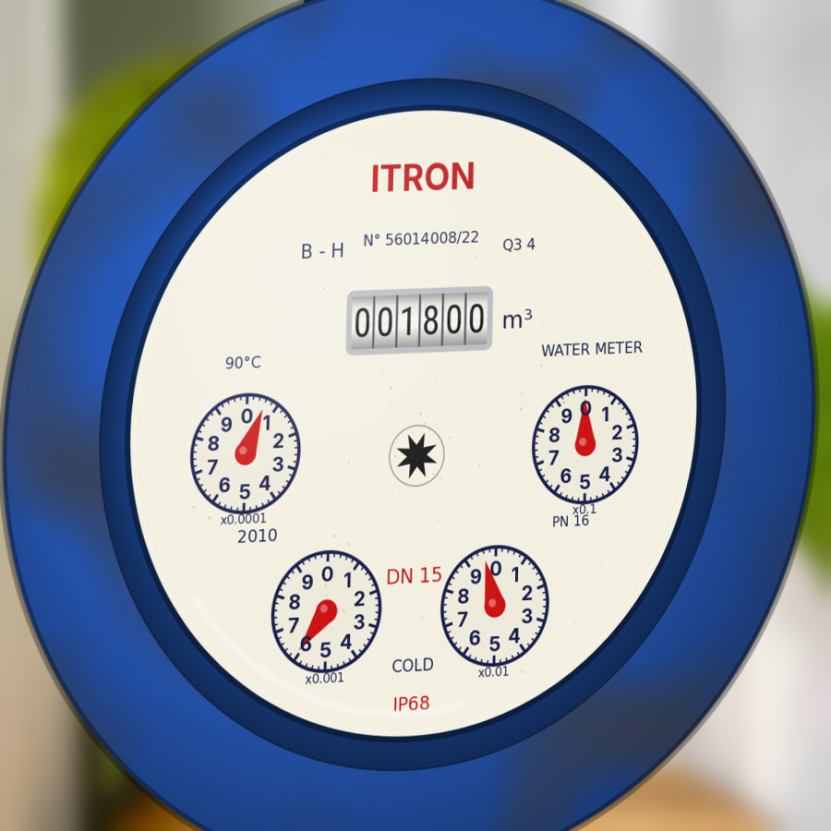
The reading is 1799.9960 m³
